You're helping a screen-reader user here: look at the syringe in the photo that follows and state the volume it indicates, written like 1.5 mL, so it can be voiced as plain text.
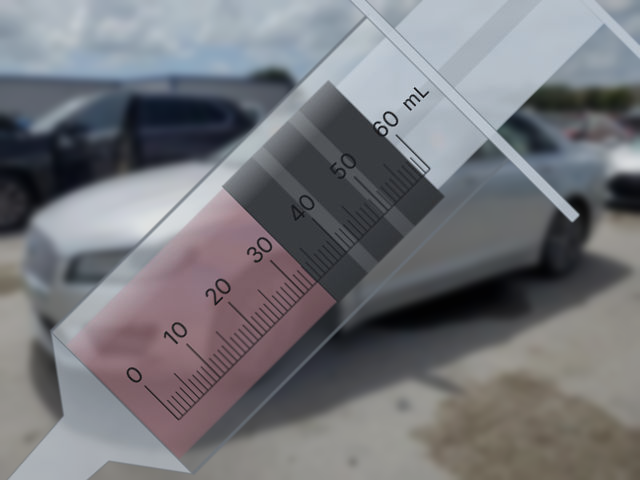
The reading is 33 mL
